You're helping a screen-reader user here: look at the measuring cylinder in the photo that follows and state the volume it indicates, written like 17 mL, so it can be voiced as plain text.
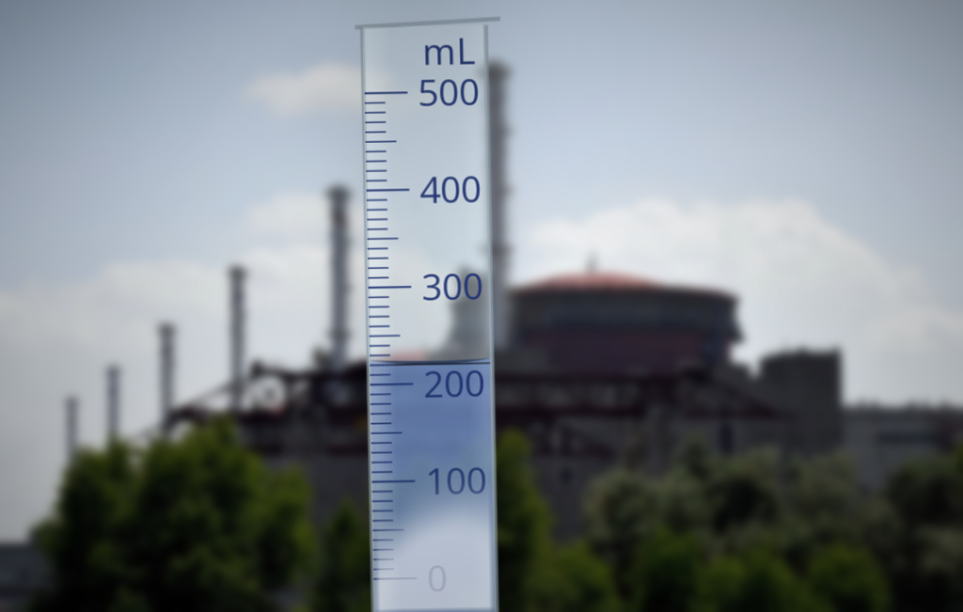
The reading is 220 mL
